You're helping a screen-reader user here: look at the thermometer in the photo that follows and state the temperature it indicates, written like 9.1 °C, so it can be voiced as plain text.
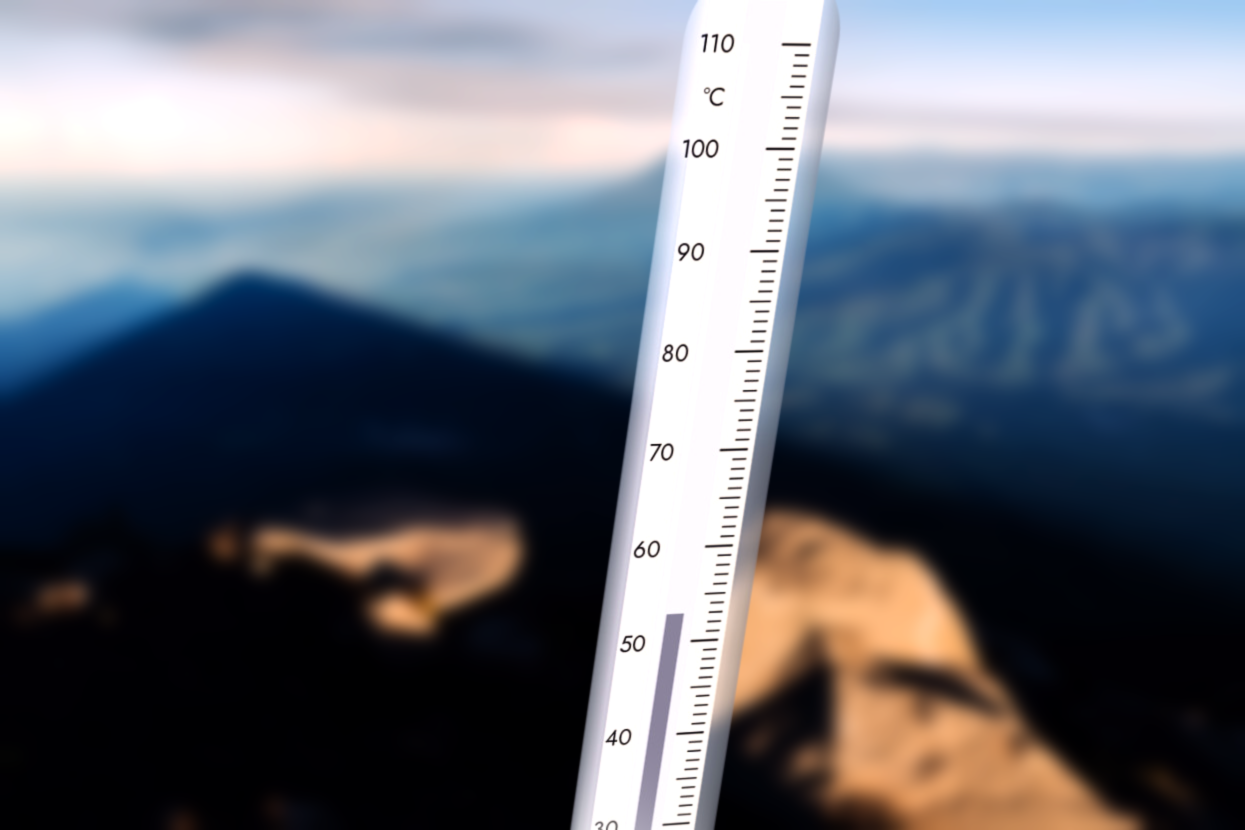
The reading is 53 °C
